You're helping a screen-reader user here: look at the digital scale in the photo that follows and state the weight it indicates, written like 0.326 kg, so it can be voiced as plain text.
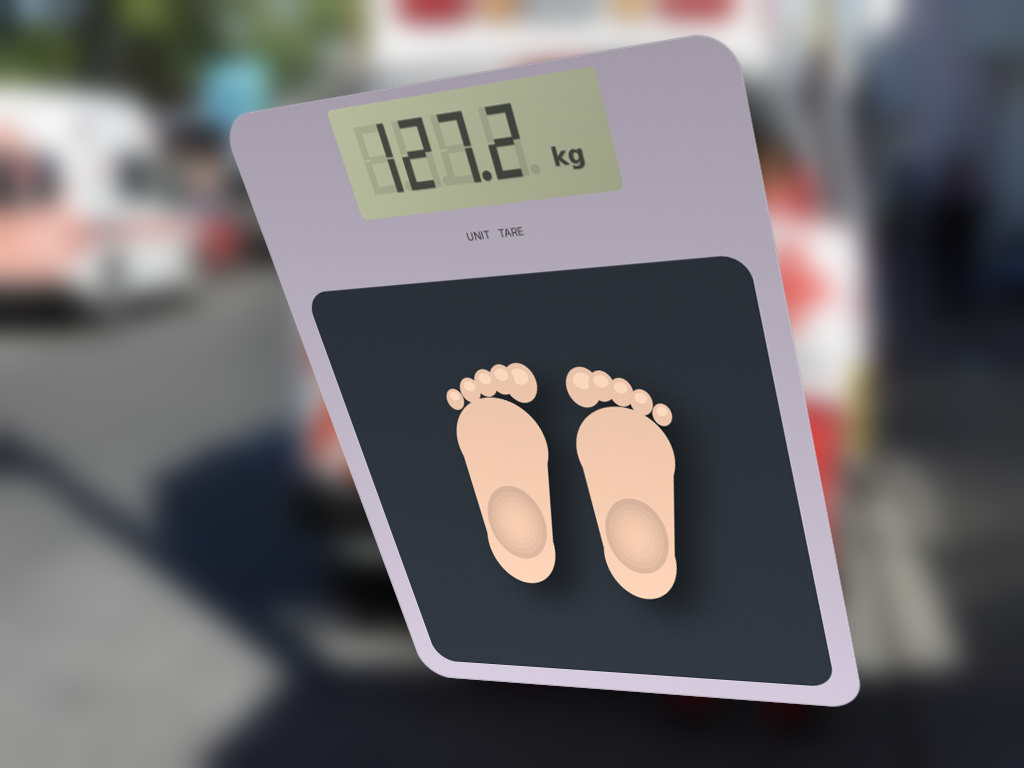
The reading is 127.2 kg
